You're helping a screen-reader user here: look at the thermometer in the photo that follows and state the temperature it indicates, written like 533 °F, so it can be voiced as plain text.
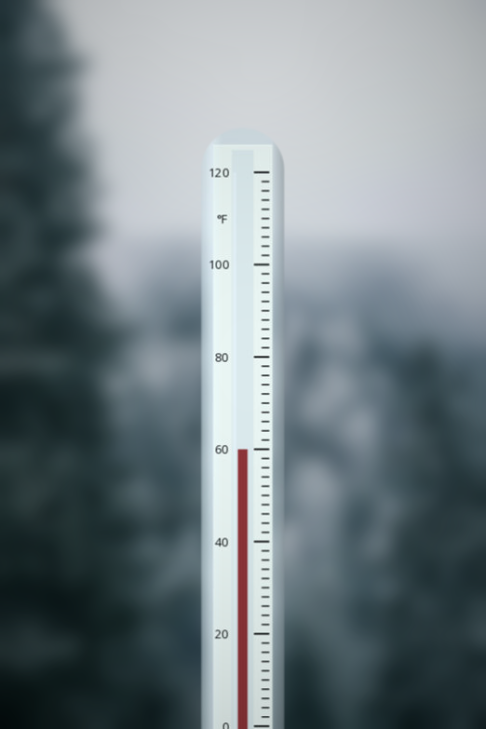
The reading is 60 °F
